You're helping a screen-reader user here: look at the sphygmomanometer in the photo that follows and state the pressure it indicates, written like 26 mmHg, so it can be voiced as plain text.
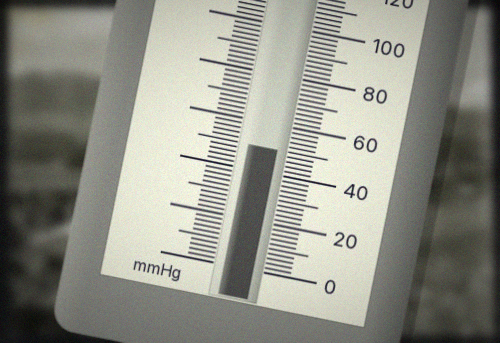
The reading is 50 mmHg
